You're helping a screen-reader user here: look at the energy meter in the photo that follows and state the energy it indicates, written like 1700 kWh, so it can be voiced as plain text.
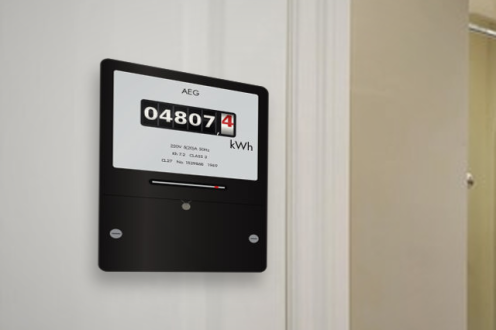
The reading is 4807.4 kWh
